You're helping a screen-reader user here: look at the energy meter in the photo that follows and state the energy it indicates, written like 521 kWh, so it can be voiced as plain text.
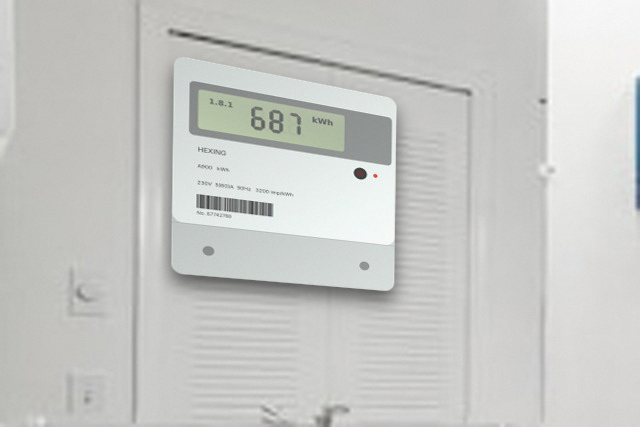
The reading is 687 kWh
